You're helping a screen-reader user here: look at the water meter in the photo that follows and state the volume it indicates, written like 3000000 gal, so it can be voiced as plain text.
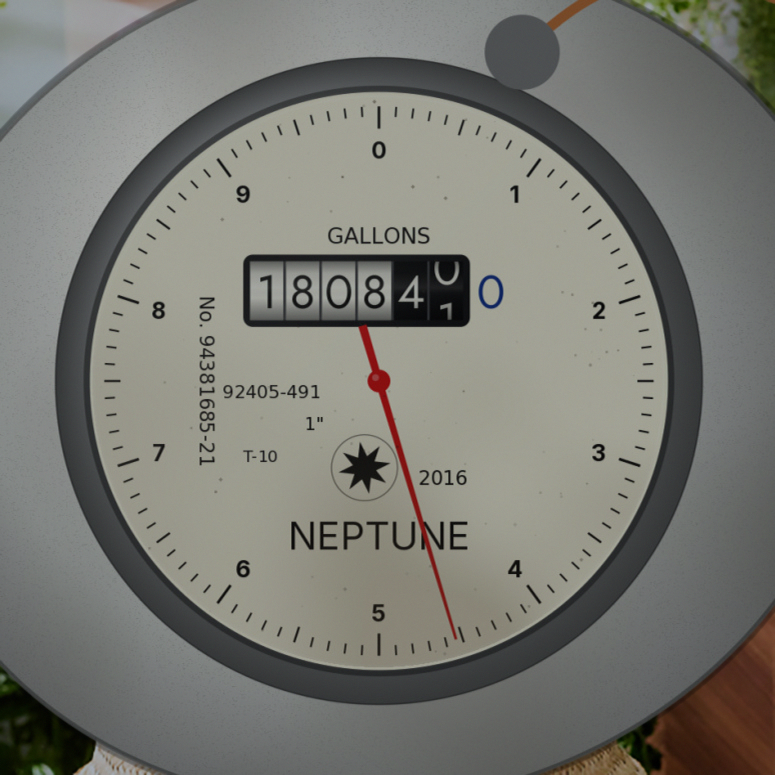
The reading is 1808404.5 gal
